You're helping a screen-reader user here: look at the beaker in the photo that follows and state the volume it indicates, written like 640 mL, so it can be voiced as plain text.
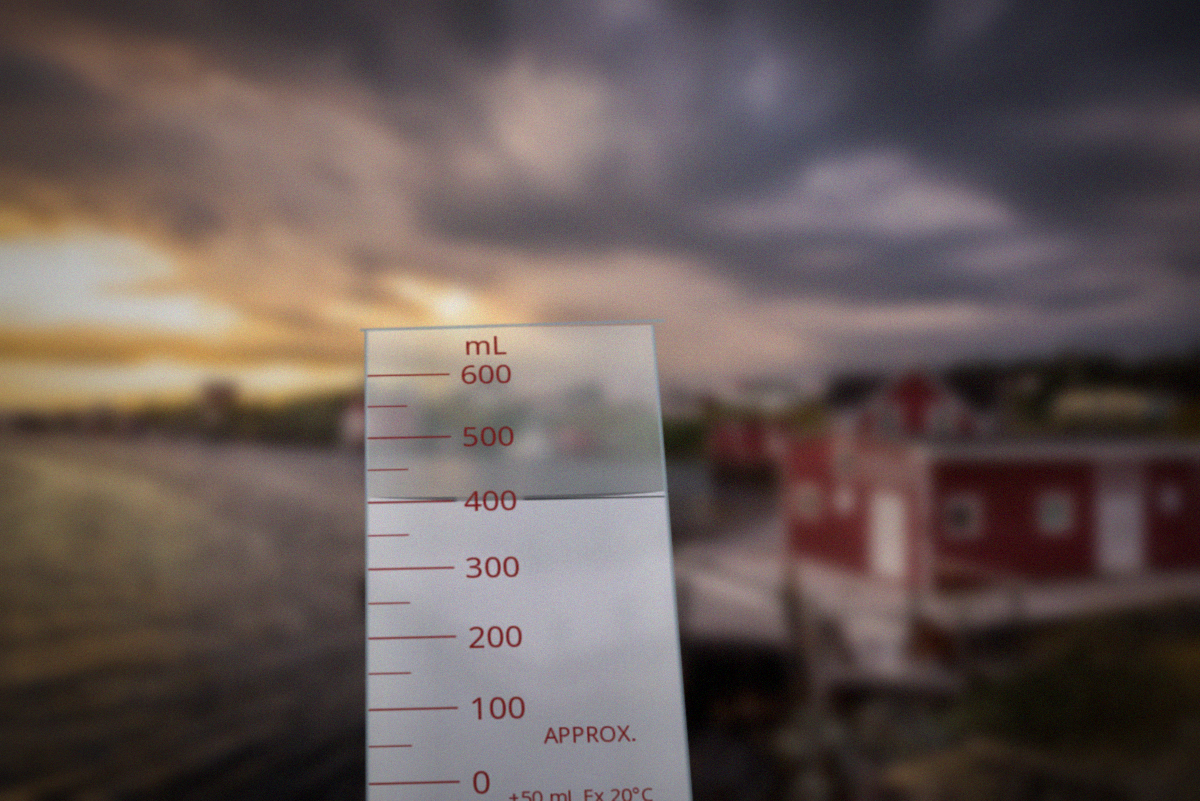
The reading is 400 mL
